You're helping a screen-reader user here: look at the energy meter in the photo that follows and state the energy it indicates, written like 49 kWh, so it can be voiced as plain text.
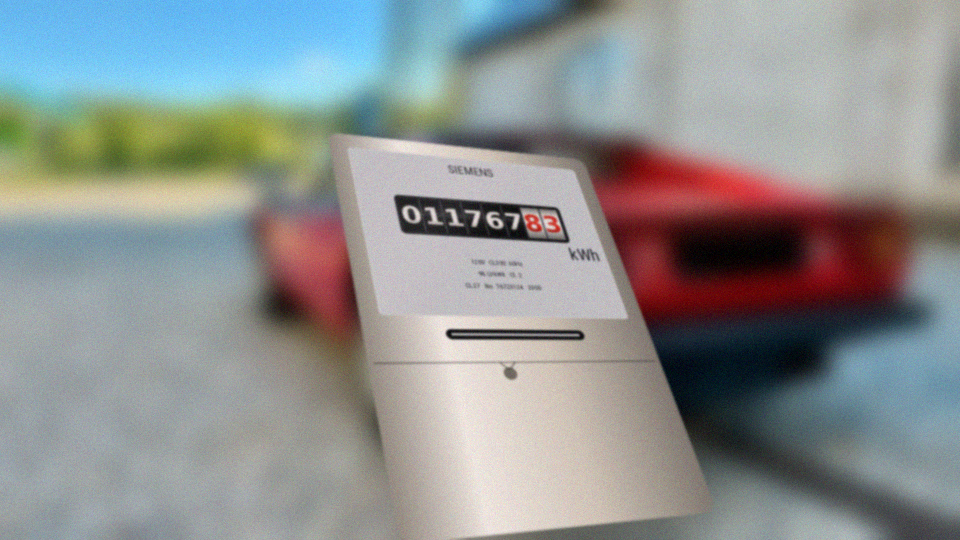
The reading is 11767.83 kWh
